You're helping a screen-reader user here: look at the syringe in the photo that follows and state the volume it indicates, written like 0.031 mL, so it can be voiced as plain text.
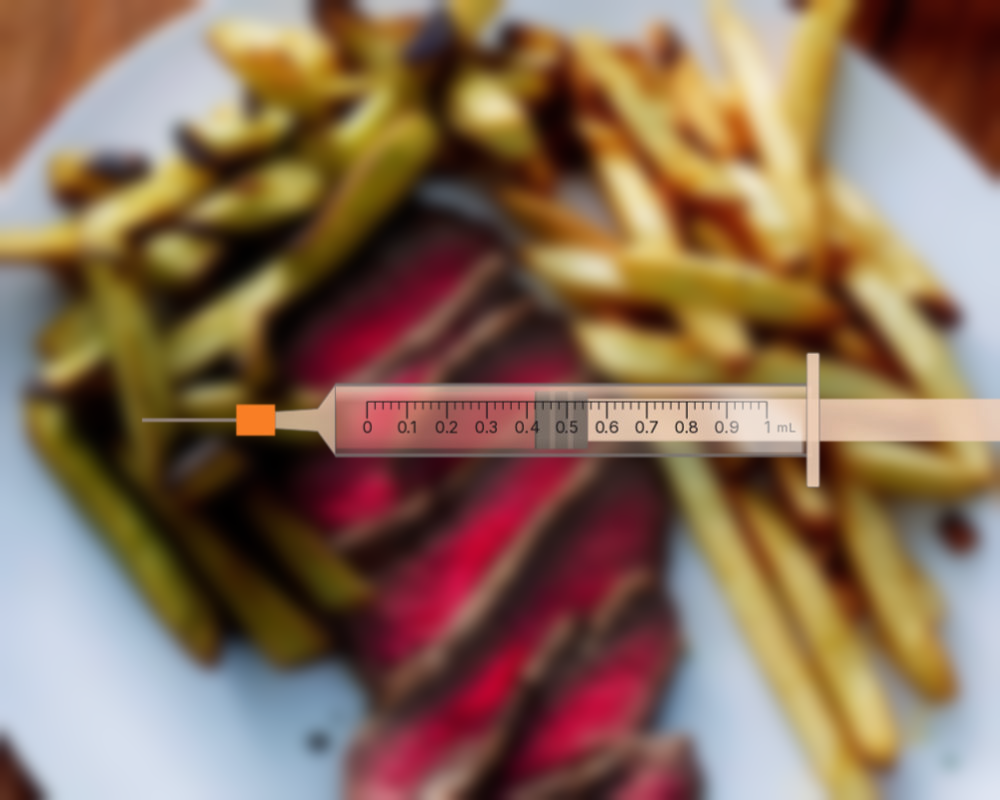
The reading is 0.42 mL
